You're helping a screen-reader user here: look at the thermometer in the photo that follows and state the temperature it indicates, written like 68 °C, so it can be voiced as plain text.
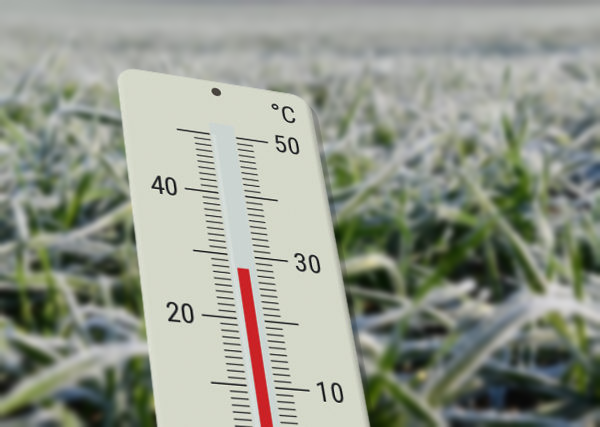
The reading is 28 °C
